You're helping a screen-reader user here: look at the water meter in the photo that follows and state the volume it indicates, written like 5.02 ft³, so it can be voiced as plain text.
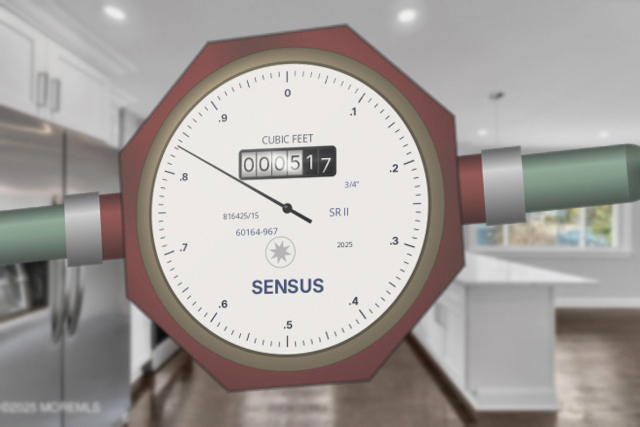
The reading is 516.83 ft³
